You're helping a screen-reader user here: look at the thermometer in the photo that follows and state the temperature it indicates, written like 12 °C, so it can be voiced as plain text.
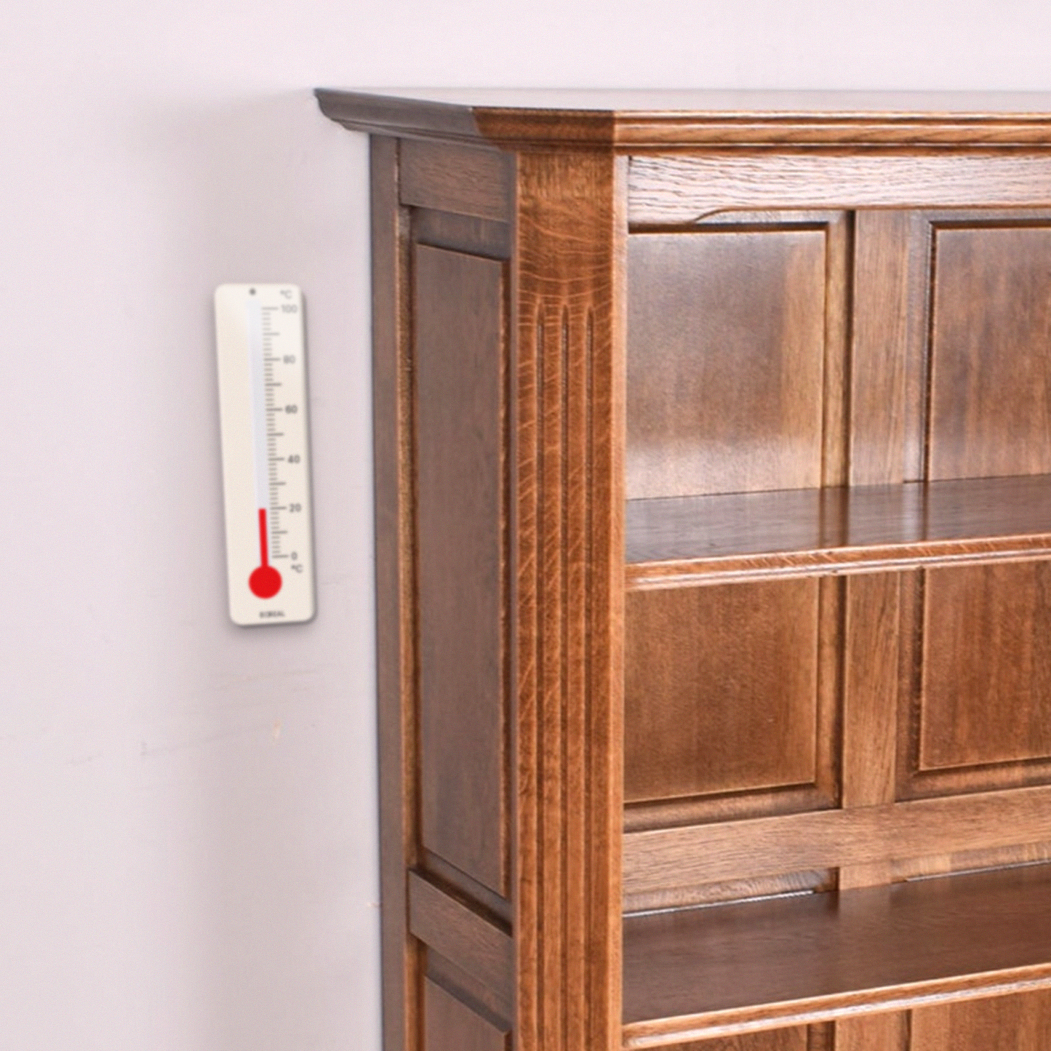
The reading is 20 °C
